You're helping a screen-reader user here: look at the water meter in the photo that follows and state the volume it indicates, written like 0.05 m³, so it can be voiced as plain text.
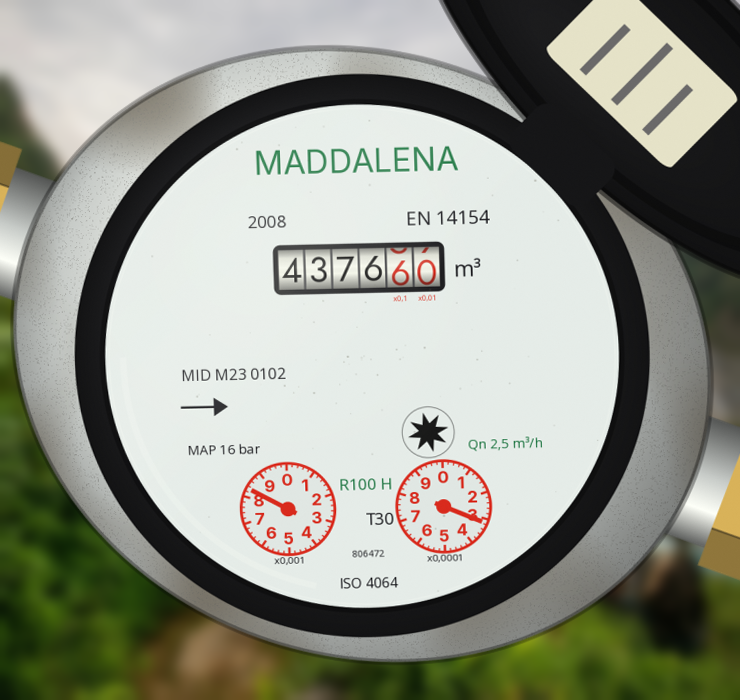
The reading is 4376.5983 m³
